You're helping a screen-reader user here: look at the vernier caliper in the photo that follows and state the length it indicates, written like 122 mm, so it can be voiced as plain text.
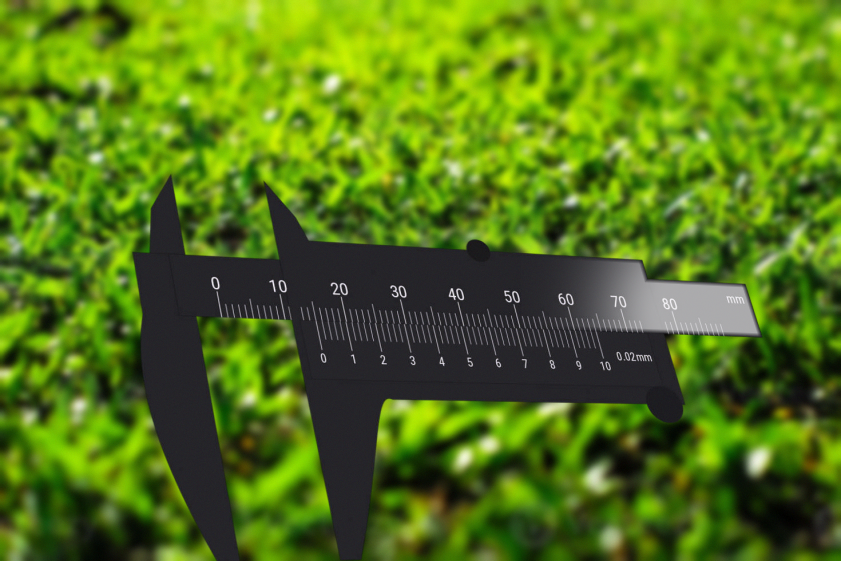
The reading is 15.0 mm
